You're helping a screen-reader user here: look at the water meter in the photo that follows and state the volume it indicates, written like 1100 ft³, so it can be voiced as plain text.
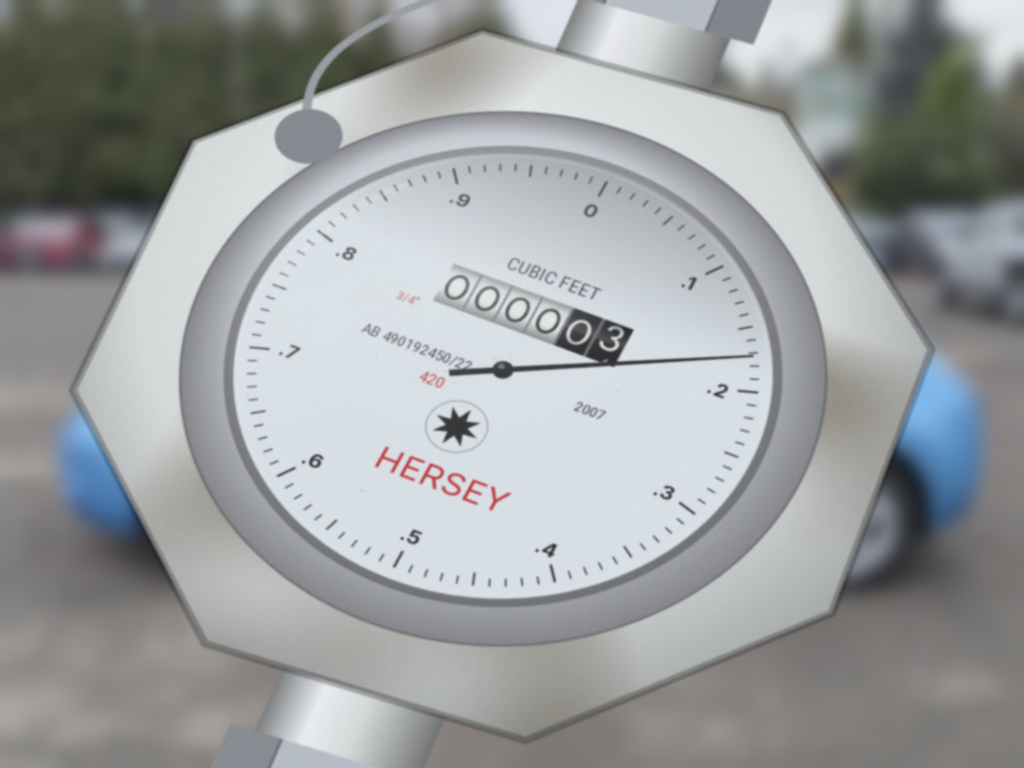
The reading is 3.17 ft³
